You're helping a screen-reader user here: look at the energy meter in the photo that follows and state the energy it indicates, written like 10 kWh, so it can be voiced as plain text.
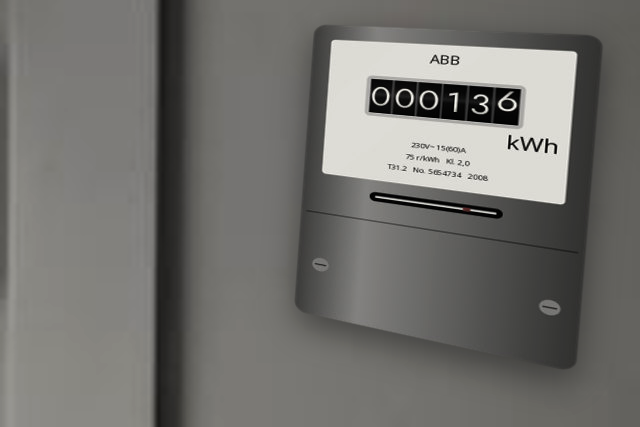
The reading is 136 kWh
